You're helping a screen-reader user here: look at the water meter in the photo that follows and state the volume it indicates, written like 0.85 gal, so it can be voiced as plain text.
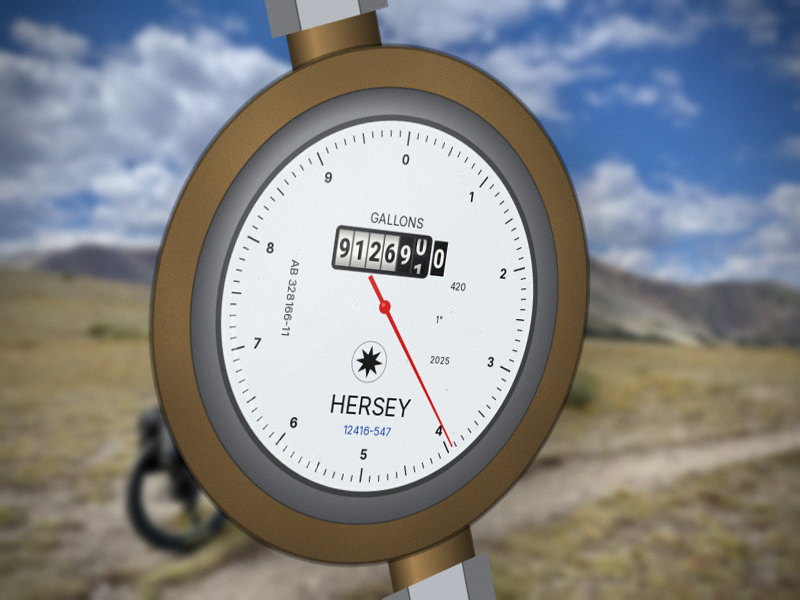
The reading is 9126903.9 gal
